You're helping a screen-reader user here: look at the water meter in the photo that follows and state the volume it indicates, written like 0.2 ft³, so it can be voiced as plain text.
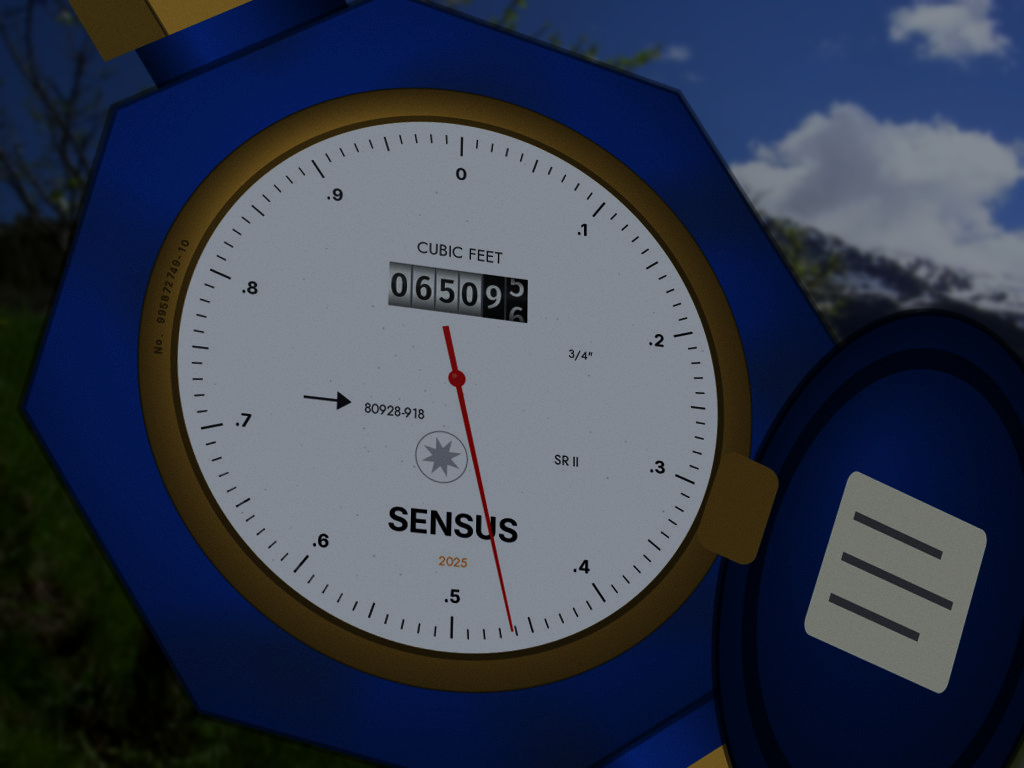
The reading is 65095.46 ft³
